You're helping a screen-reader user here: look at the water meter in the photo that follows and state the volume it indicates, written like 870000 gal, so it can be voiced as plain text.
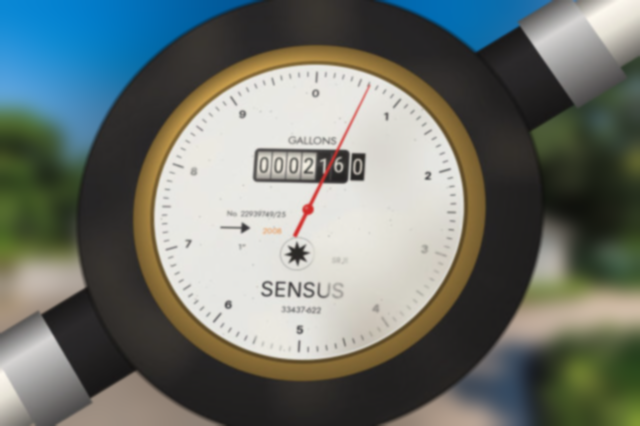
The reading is 2160.6 gal
